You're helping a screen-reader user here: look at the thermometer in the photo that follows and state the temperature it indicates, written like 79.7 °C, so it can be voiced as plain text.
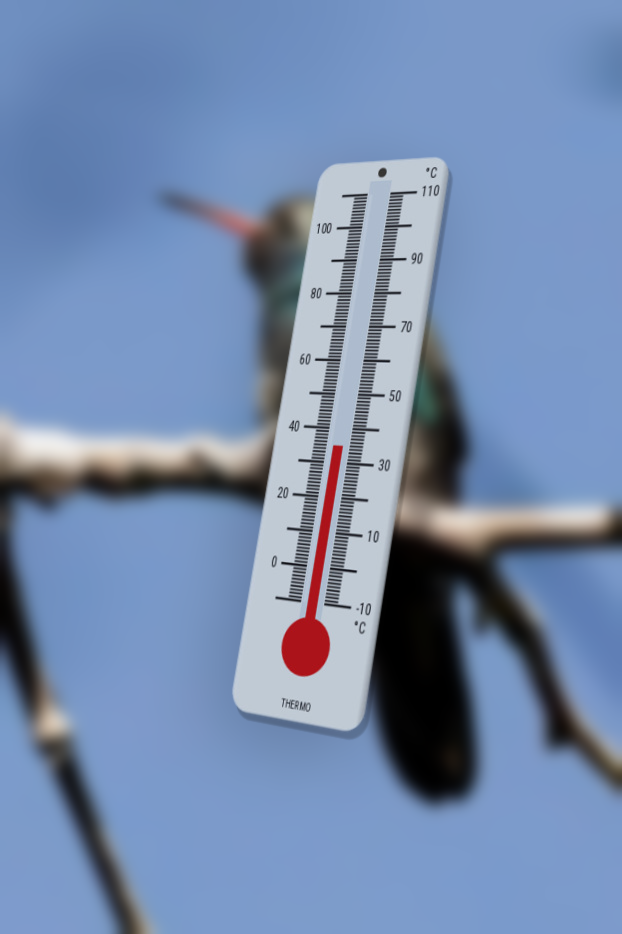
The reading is 35 °C
